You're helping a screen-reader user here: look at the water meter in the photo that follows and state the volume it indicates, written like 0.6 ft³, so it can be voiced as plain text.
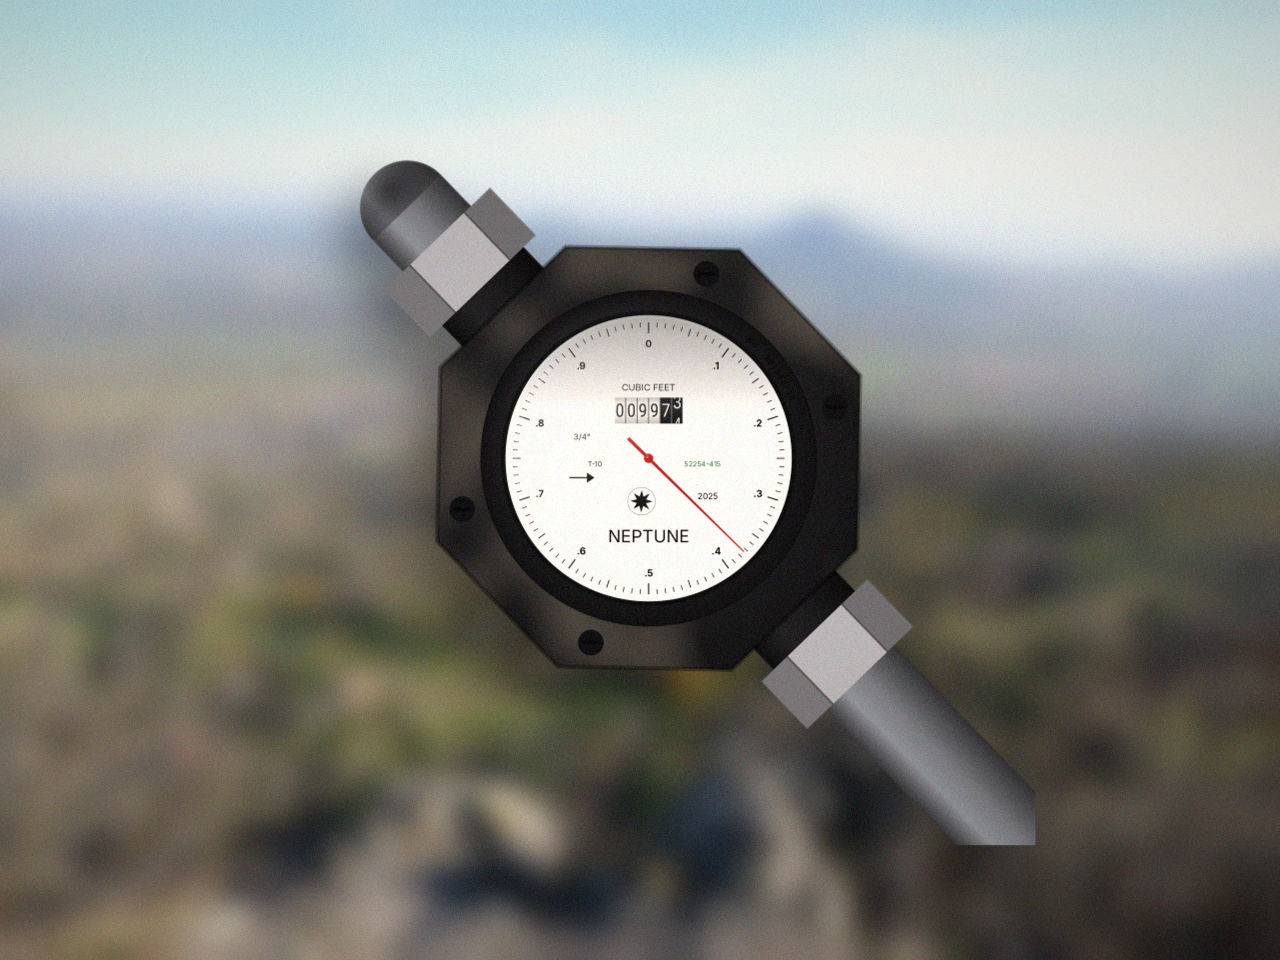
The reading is 9973.37 ft³
